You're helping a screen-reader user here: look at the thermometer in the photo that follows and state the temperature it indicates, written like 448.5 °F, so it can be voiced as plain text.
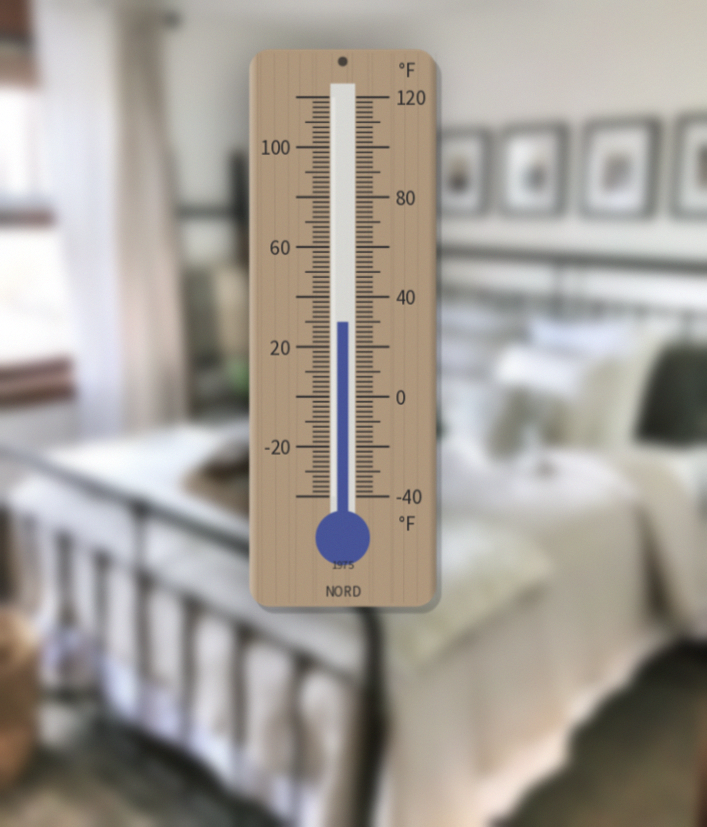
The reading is 30 °F
